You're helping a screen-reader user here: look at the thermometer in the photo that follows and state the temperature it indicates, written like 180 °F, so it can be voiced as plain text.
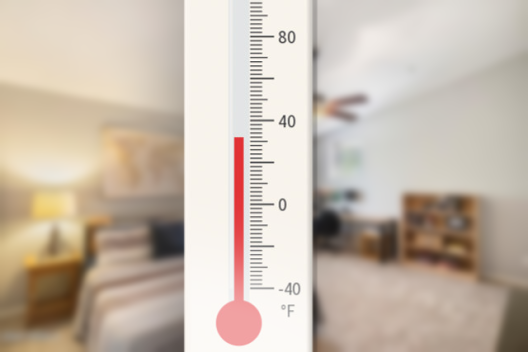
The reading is 32 °F
